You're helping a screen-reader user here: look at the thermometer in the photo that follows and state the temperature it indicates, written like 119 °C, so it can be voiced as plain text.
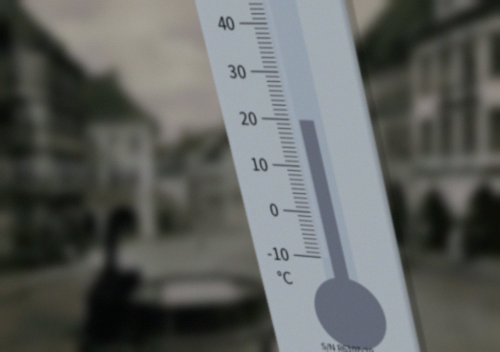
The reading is 20 °C
